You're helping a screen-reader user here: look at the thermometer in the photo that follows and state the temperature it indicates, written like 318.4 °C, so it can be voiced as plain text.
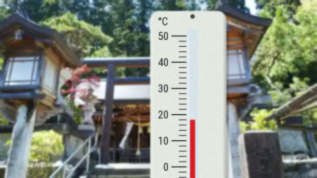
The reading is 18 °C
